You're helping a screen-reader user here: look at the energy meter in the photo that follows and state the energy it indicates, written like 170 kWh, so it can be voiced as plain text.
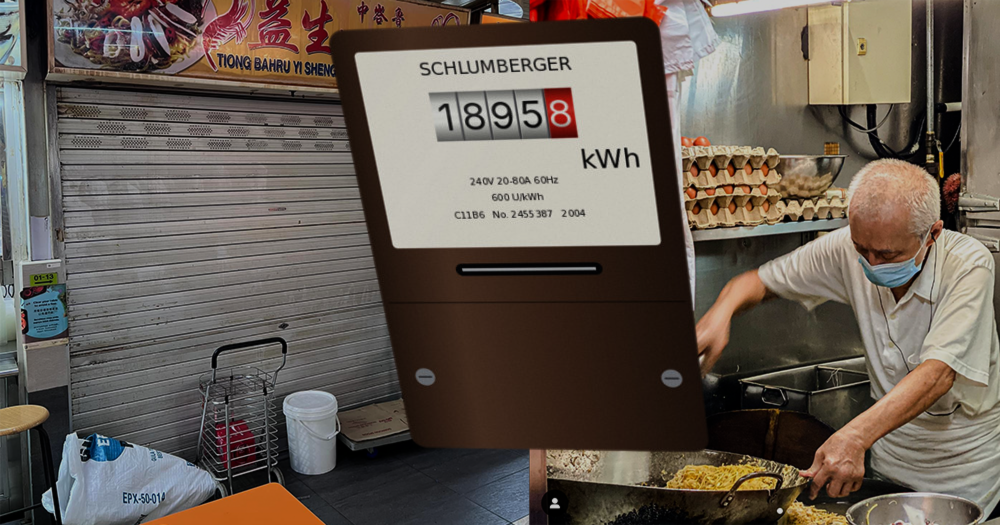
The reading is 1895.8 kWh
